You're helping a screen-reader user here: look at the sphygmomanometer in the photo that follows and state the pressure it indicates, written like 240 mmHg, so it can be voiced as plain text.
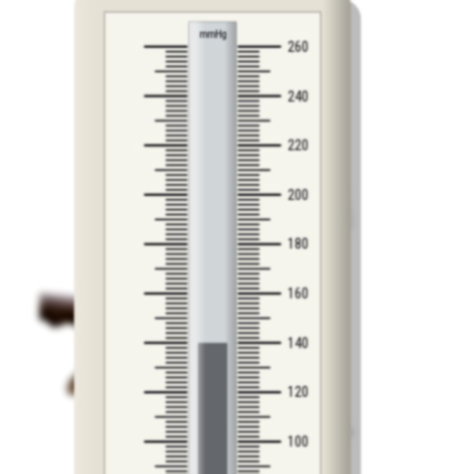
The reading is 140 mmHg
